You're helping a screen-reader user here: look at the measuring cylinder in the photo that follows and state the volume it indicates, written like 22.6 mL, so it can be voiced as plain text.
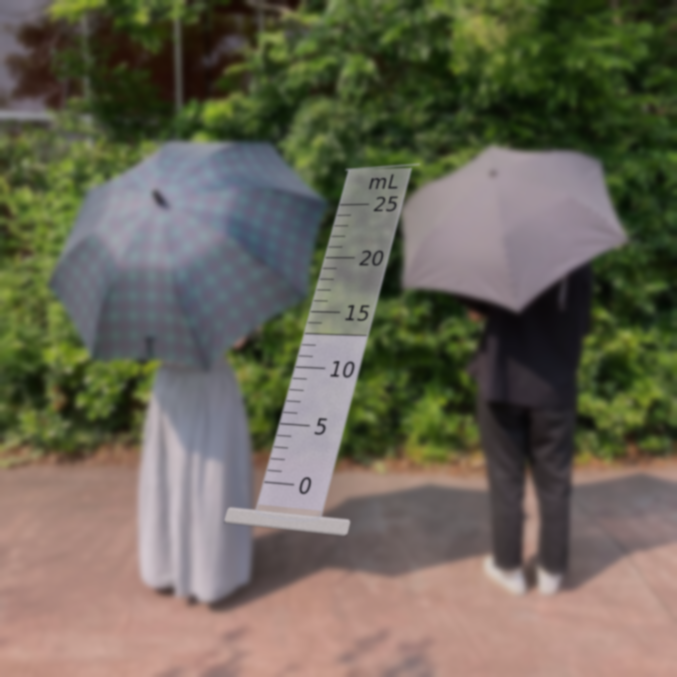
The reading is 13 mL
